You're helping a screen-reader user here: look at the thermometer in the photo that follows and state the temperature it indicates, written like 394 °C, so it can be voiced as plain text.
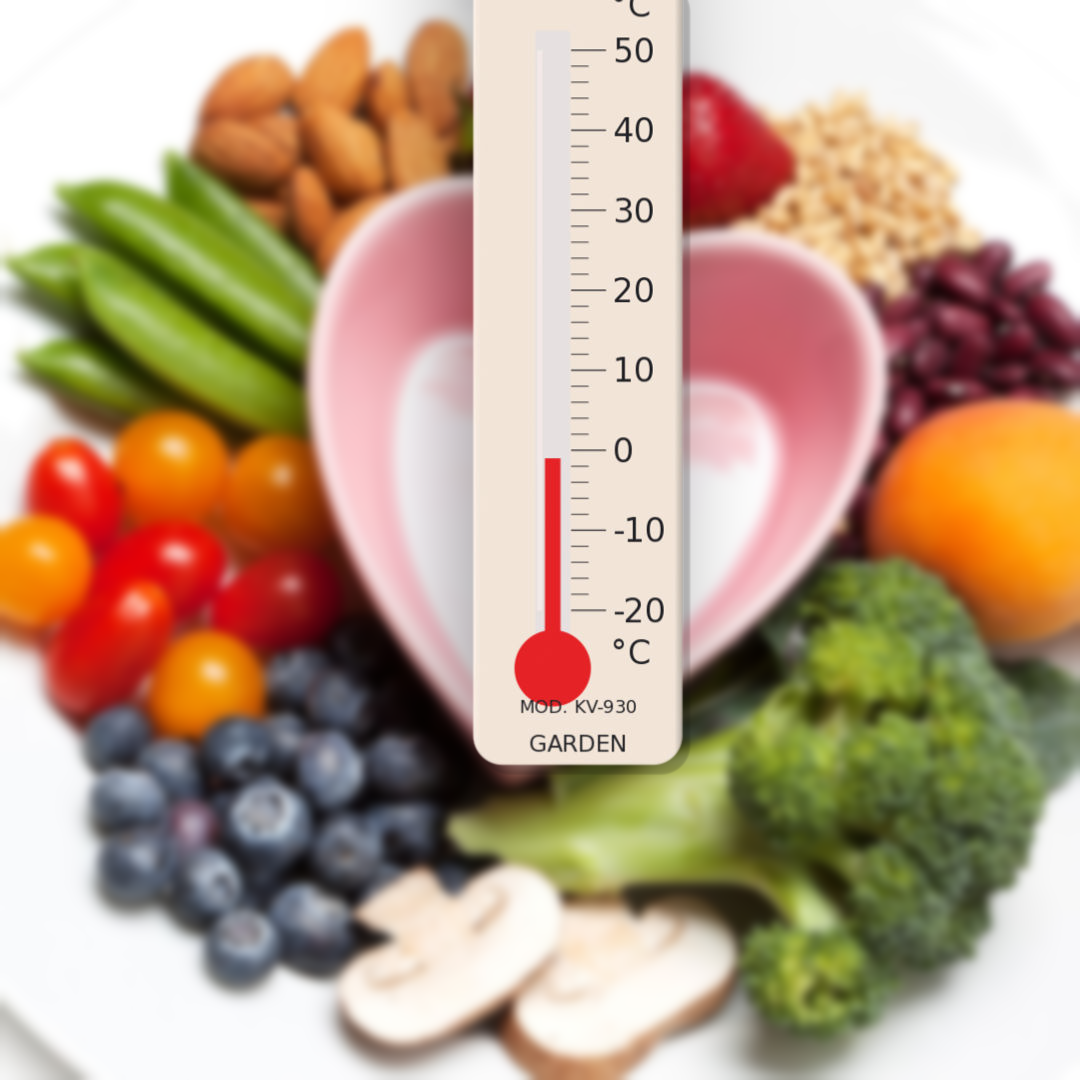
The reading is -1 °C
